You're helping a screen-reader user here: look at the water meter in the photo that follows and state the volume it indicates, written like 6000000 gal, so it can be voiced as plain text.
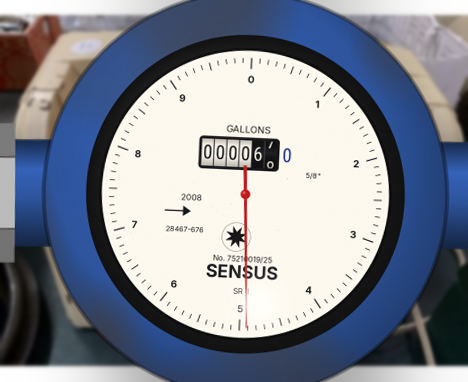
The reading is 674.9 gal
